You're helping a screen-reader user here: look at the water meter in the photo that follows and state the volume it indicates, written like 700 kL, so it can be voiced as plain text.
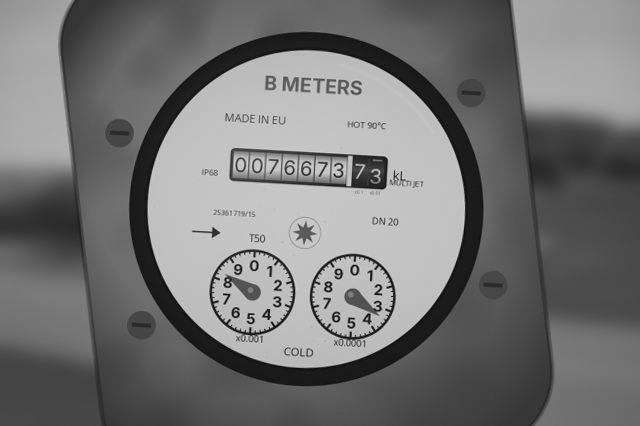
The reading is 76673.7283 kL
